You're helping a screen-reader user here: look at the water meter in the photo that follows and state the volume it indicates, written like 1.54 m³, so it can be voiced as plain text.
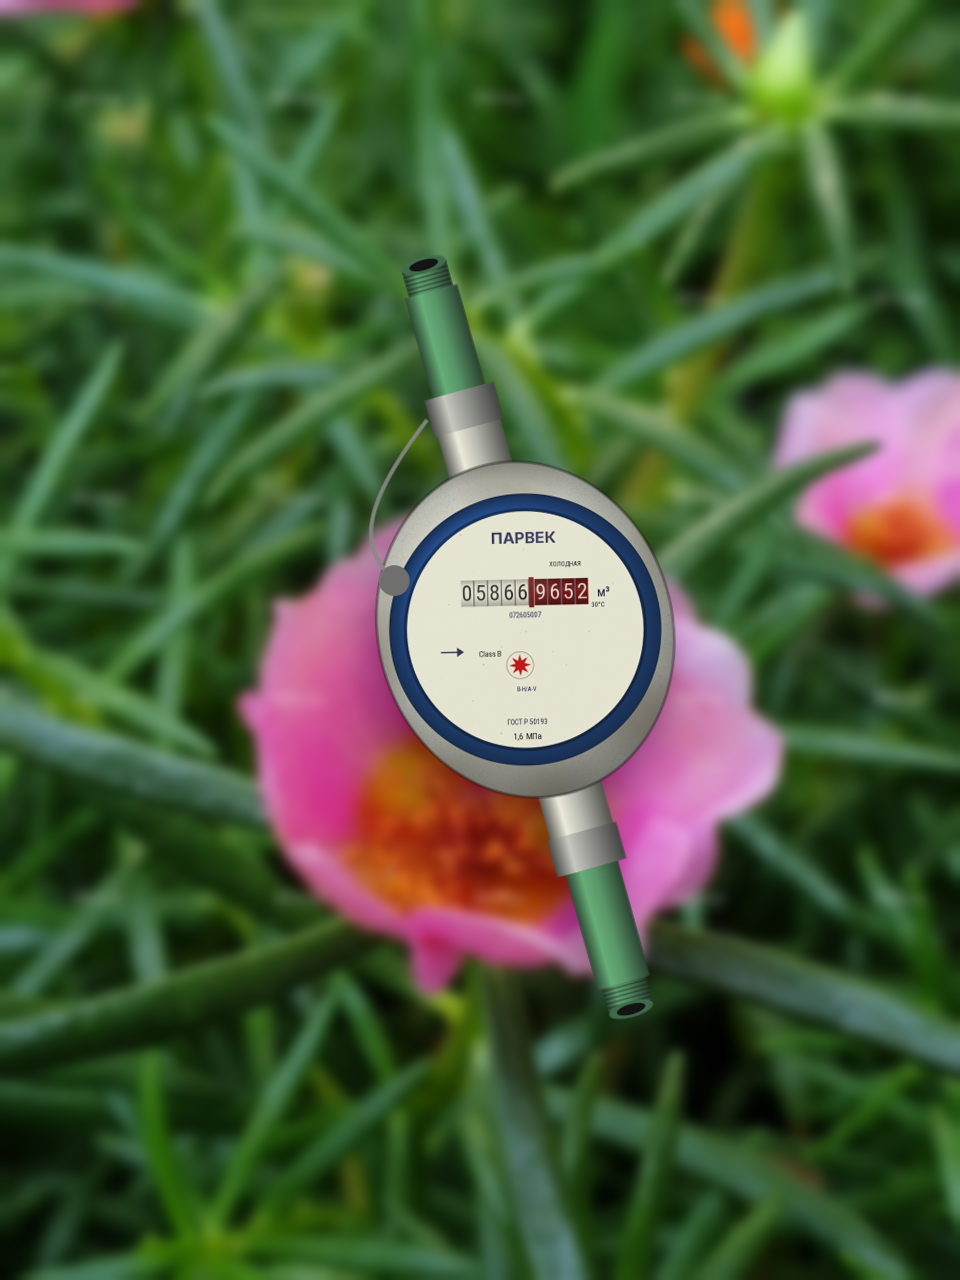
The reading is 5866.9652 m³
